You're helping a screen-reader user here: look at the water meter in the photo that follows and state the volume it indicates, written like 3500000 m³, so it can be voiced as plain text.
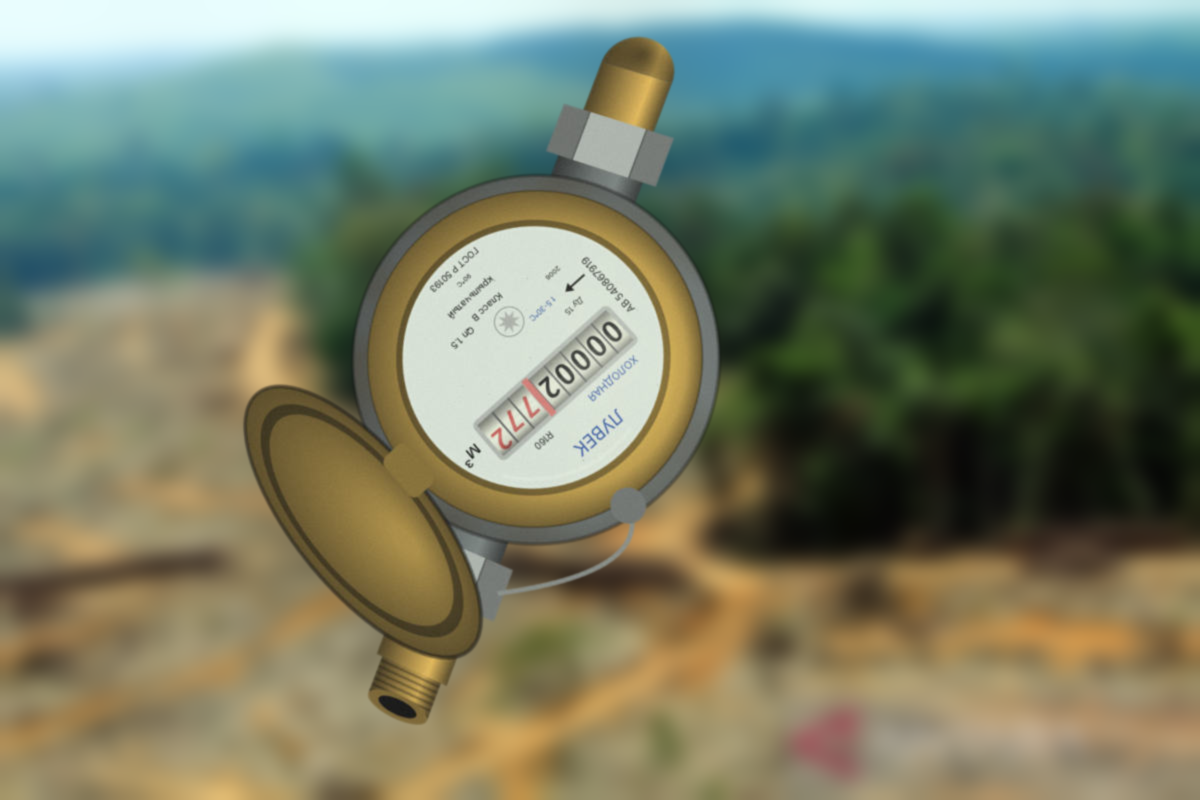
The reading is 2.772 m³
